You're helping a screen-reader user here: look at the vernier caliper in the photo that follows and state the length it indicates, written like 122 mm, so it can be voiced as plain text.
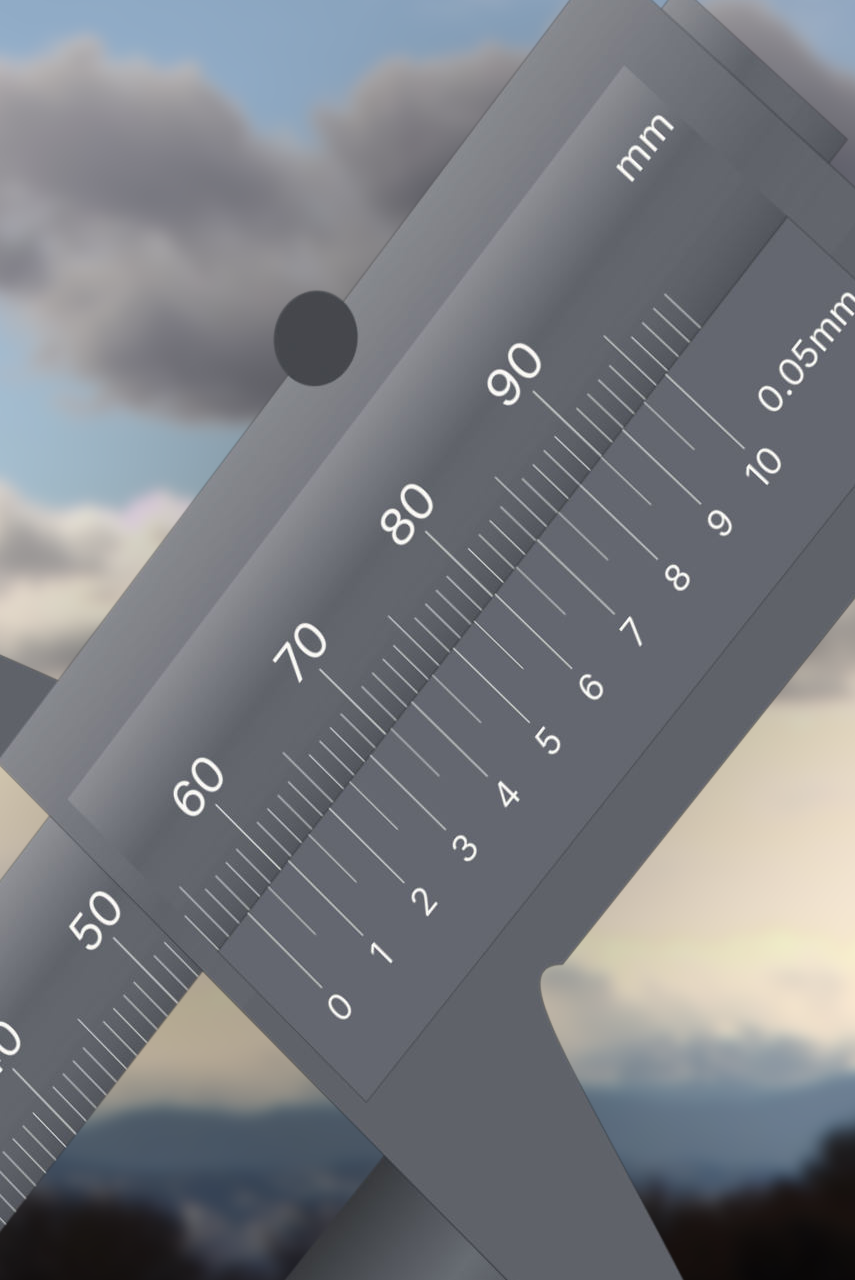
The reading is 56.8 mm
